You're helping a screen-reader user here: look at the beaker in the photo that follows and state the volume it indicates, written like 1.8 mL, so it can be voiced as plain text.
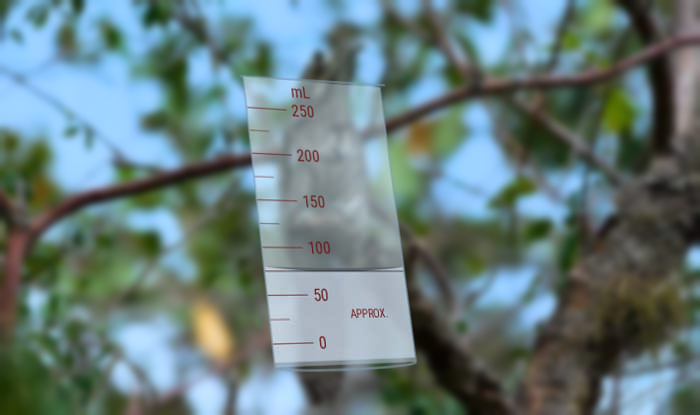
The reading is 75 mL
